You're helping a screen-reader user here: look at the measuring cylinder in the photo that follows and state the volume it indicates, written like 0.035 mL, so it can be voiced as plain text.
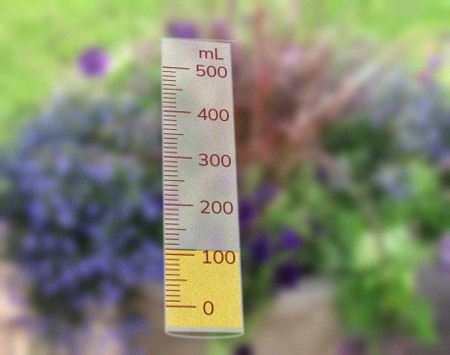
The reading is 110 mL
